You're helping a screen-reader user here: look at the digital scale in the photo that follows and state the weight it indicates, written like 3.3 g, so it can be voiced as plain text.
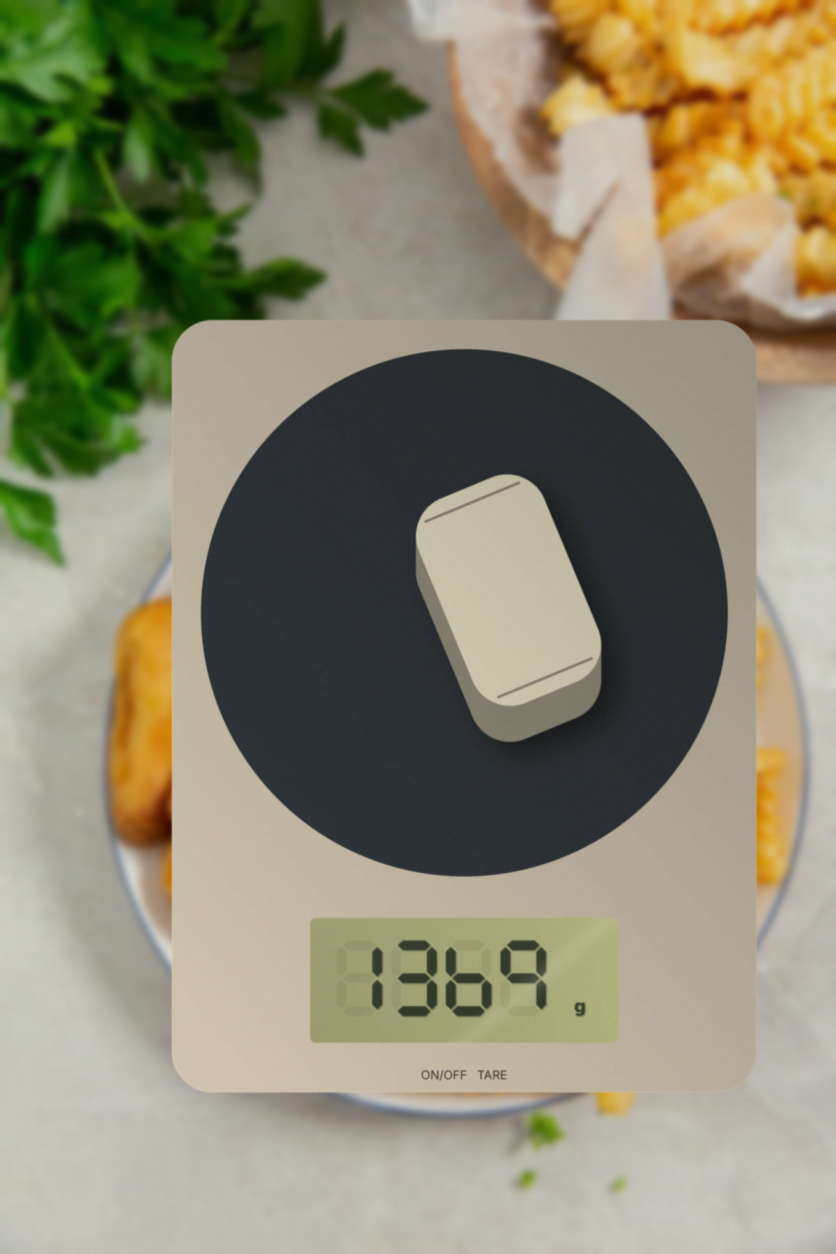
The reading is 1369 g
